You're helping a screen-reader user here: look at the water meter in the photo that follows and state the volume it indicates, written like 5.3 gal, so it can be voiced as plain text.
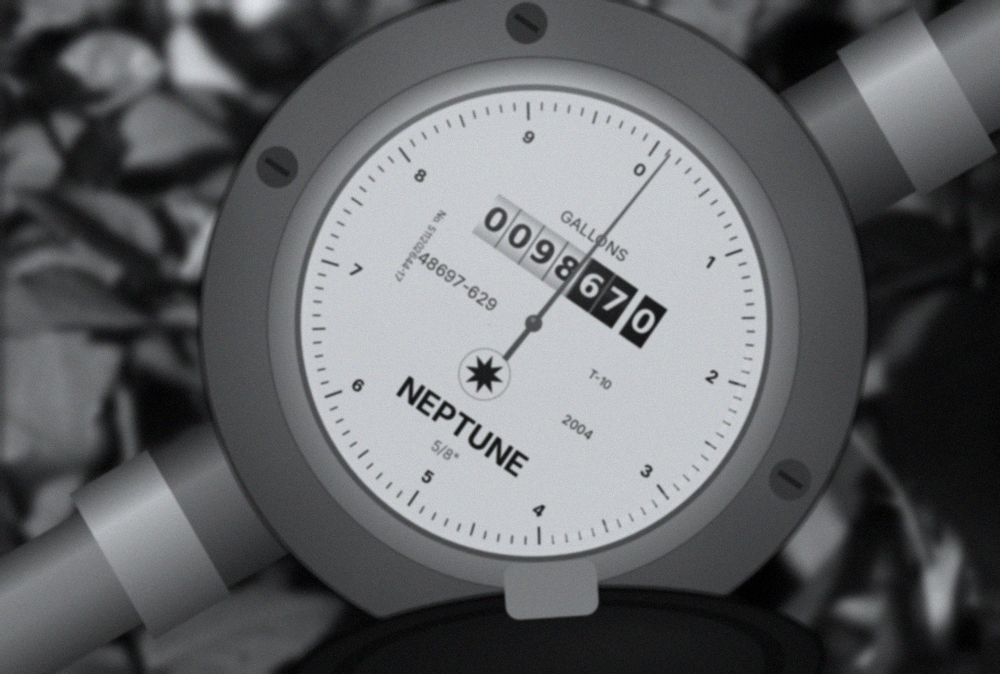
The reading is 98670.1 gal
